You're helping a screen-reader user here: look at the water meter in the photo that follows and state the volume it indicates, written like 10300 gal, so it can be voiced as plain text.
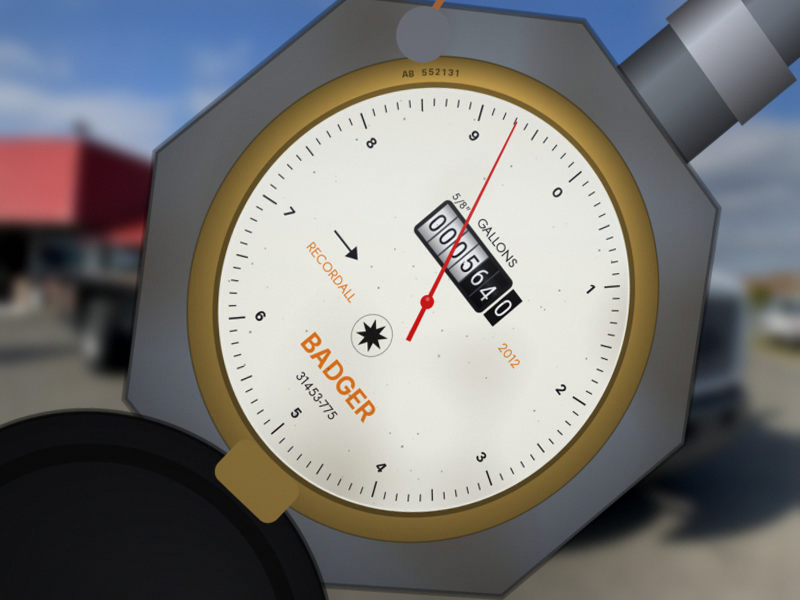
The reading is 5639.3 gal
